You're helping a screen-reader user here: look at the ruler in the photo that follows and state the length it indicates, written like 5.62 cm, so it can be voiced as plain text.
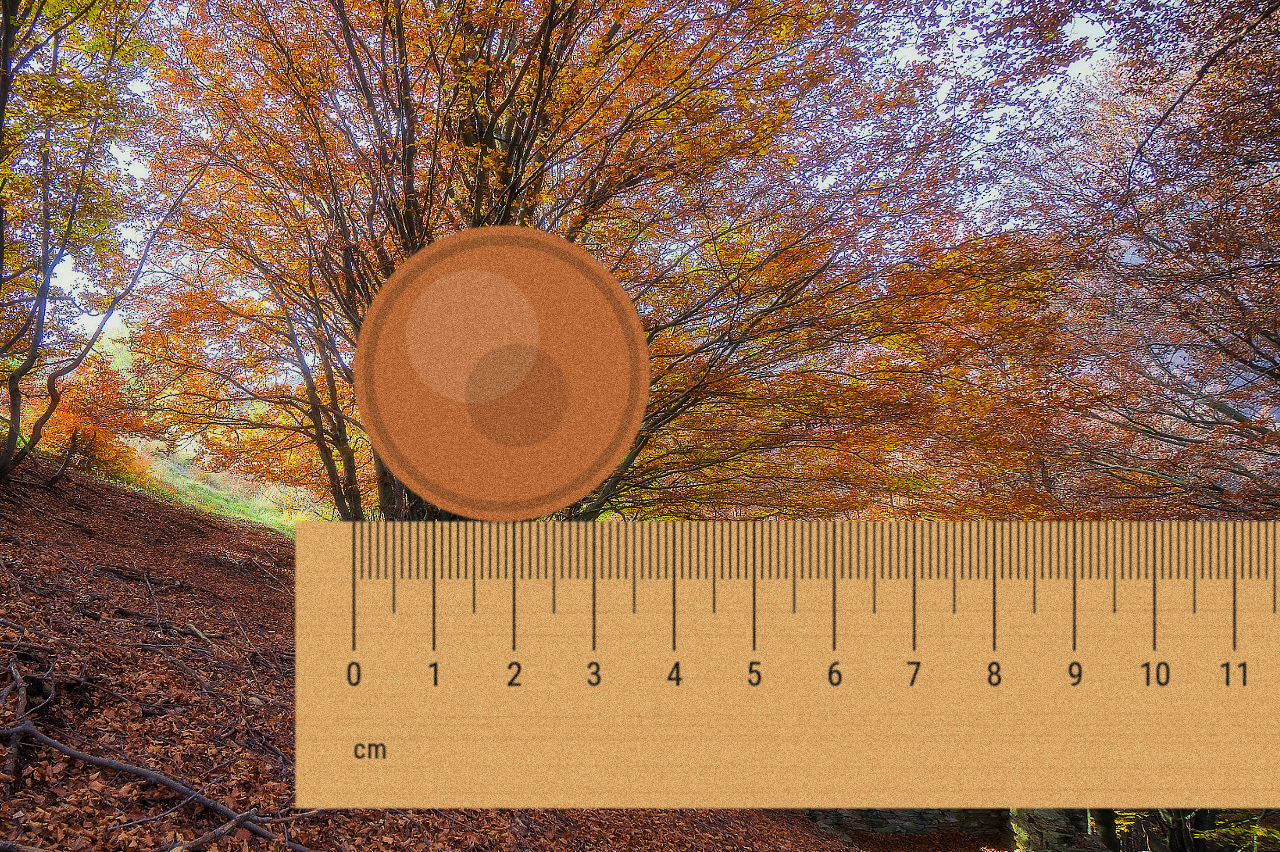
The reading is 3.7 cm
